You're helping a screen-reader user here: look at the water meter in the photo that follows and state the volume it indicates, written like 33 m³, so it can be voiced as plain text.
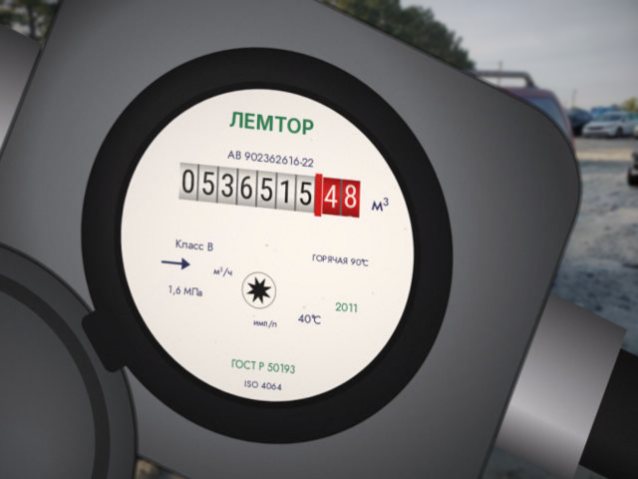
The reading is 536515.48 m³
